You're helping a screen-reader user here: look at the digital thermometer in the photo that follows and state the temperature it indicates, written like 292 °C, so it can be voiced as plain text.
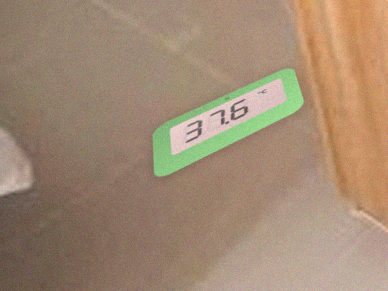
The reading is 37.6 °C
